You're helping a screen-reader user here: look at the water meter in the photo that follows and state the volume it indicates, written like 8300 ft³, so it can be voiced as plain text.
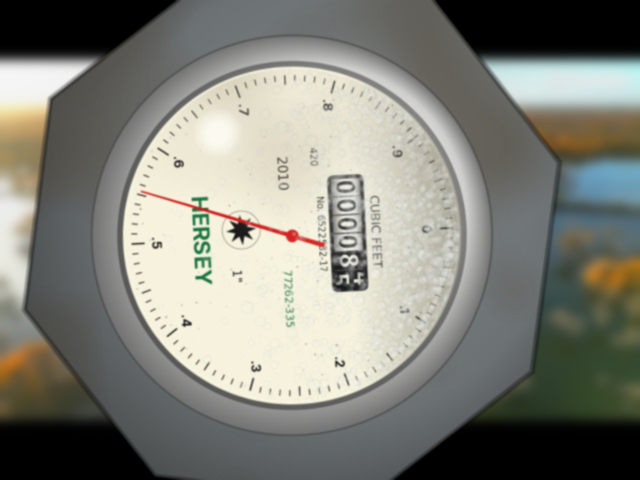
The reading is 84.55 ft³
